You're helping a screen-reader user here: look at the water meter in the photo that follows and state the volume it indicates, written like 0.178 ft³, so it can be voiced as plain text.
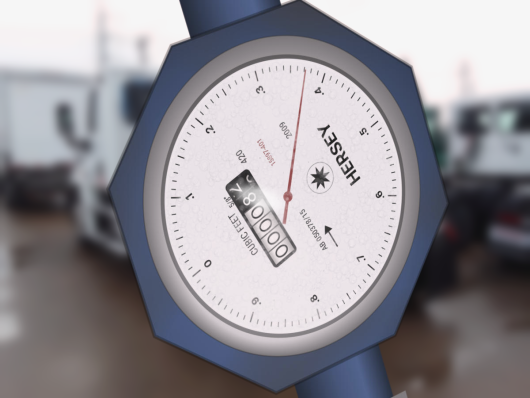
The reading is 82.37 ft³
